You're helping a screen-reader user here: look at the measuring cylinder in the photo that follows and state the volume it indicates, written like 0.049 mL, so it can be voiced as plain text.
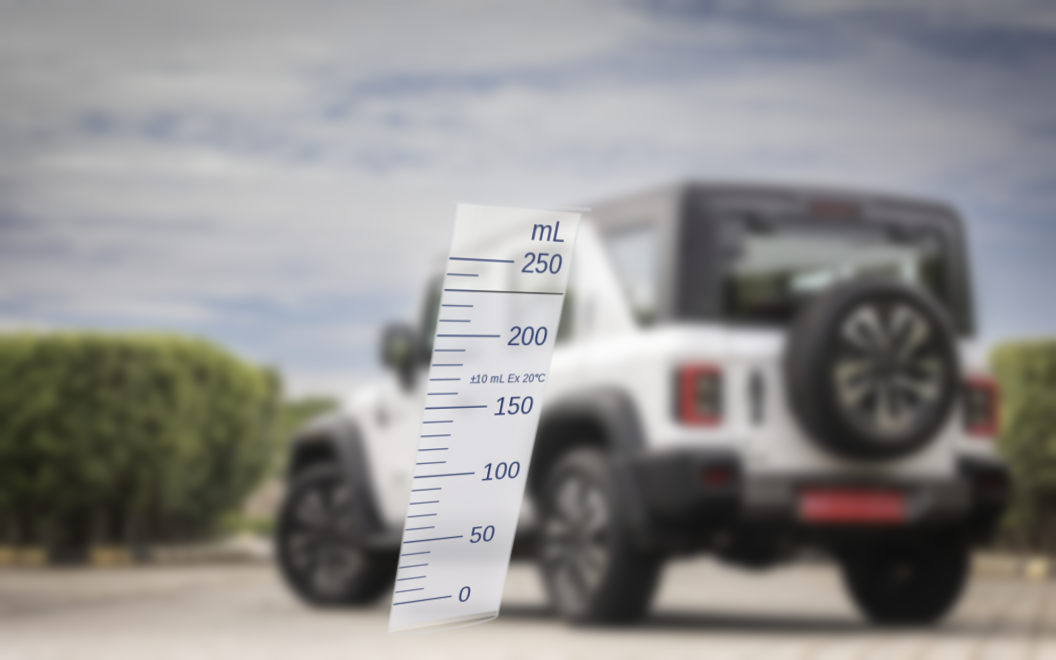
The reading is 230 mL
